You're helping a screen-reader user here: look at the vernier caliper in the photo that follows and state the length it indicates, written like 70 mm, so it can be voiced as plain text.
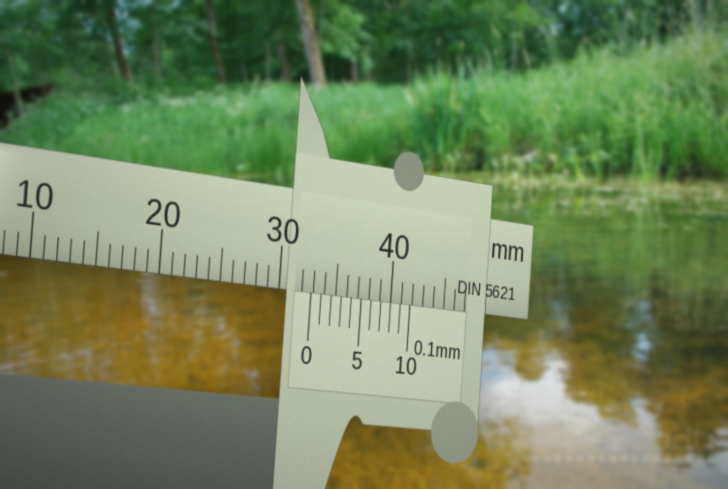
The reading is 32.8 mm
